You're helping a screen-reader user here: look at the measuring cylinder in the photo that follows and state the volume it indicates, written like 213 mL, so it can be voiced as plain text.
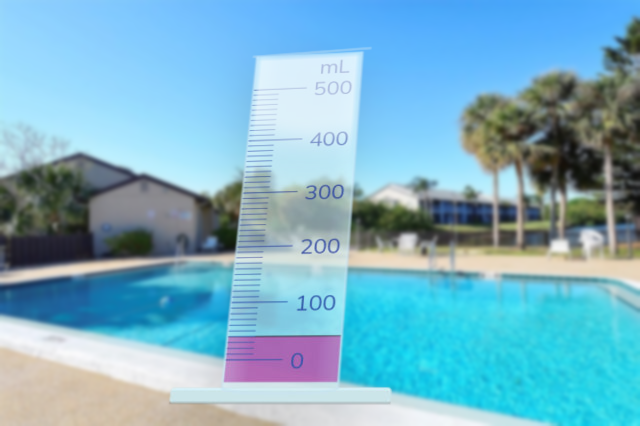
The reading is 40 mL
